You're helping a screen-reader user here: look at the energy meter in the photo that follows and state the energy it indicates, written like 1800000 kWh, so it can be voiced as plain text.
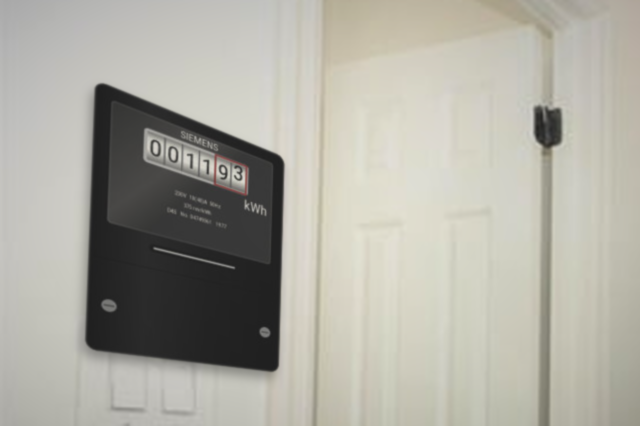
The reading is 11.93 kWh
